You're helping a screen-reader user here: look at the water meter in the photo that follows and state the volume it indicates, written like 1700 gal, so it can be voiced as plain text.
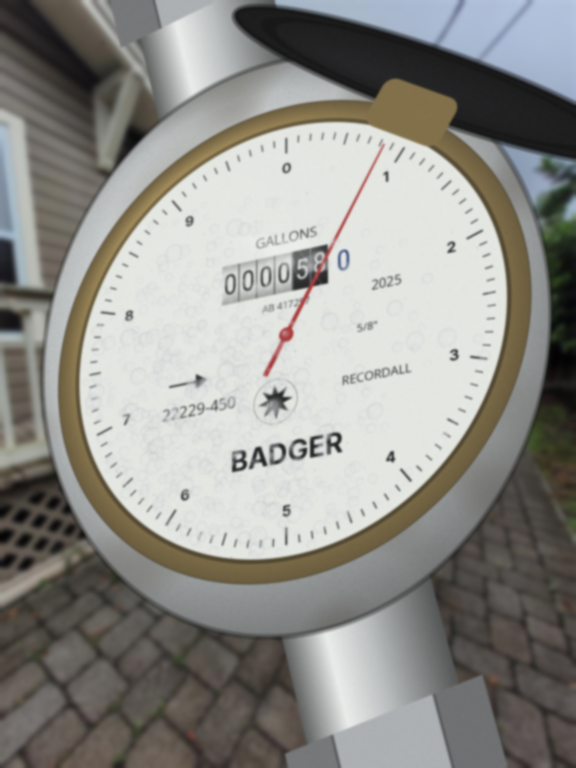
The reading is 580.8 gal
